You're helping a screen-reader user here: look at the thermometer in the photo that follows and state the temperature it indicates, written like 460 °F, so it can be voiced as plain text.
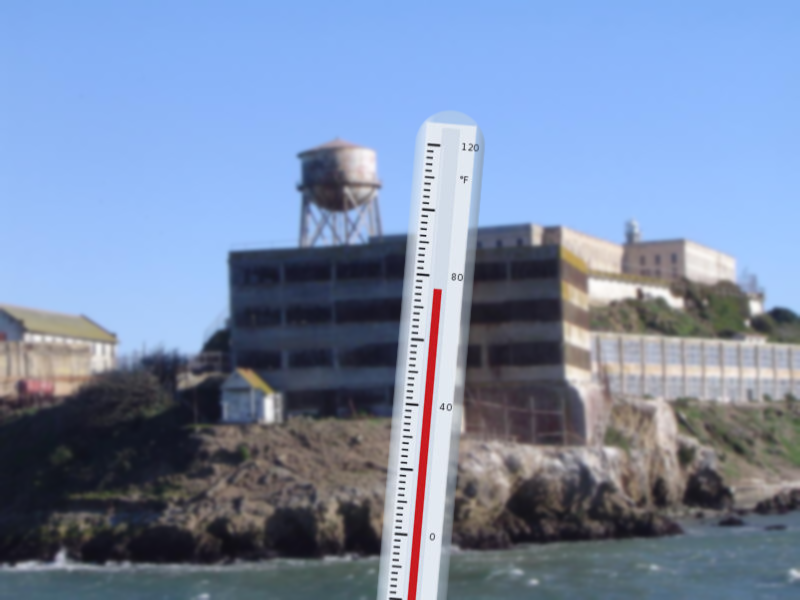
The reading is 76 °F
